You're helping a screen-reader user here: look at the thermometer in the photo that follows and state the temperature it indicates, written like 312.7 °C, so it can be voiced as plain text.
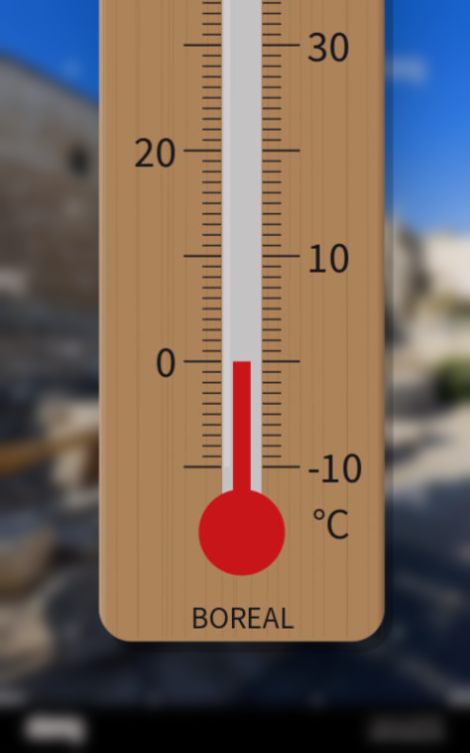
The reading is 0 °C
